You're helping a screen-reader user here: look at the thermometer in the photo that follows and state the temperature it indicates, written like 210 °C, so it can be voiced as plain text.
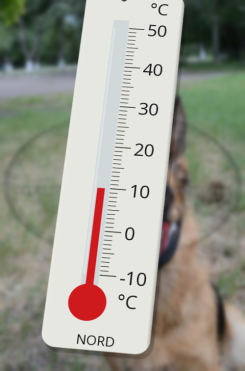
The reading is 10 °C
